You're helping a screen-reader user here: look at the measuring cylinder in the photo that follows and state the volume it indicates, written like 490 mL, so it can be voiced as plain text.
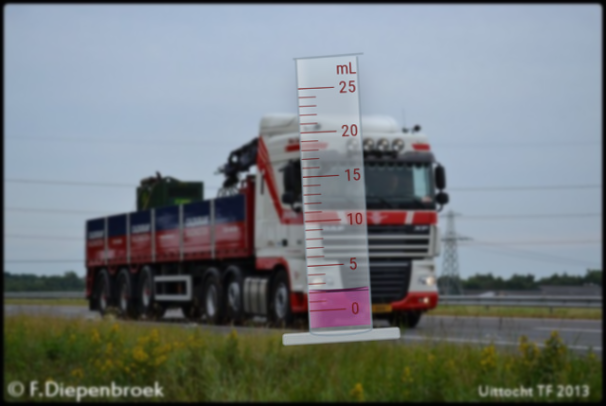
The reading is 2 mL
